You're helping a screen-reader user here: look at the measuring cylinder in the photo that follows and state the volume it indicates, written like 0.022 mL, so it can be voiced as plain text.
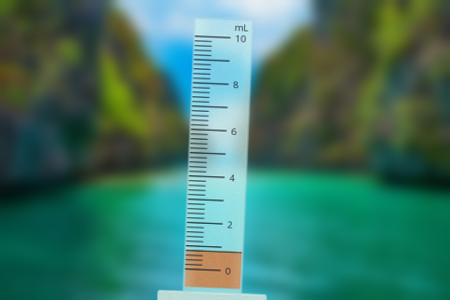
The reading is 0.8 mL
